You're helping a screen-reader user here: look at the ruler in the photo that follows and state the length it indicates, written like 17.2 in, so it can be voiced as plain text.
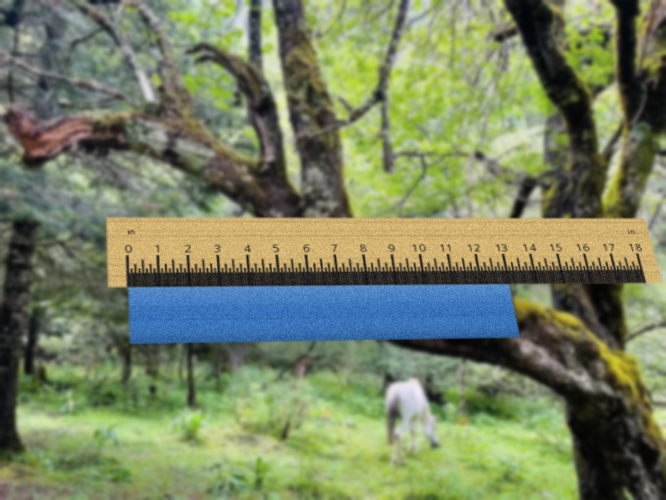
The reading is 13 in
